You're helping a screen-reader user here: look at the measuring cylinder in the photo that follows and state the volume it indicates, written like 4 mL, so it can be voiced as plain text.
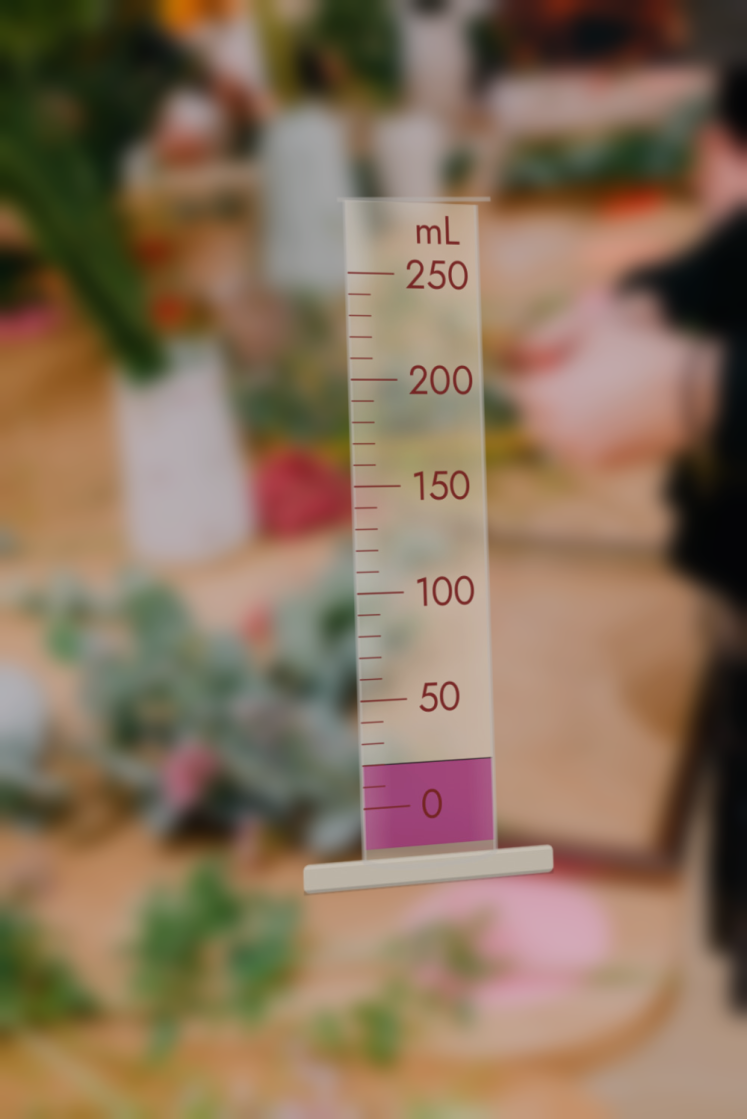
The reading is 20 mL
